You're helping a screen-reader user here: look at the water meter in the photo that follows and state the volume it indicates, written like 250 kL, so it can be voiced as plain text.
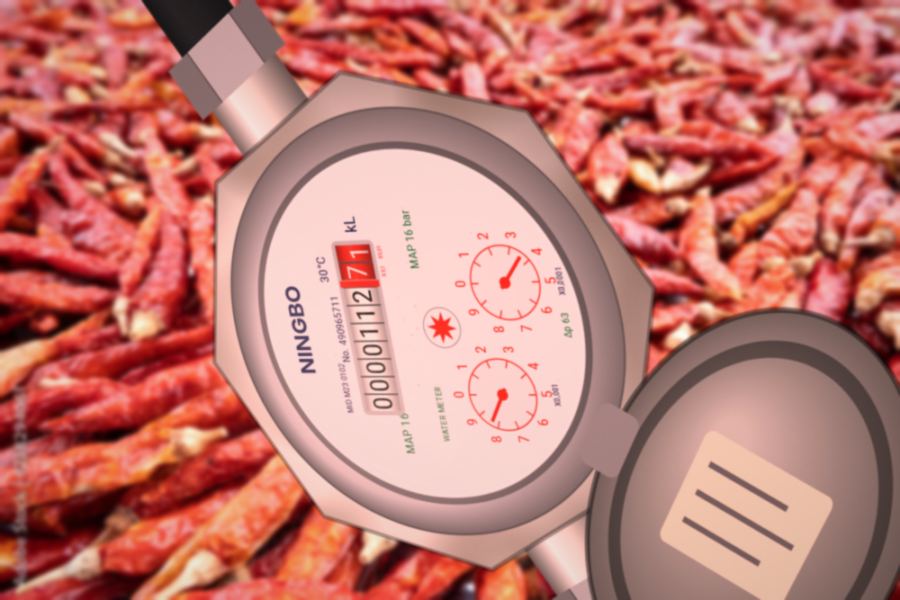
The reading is 112.7083 kL
